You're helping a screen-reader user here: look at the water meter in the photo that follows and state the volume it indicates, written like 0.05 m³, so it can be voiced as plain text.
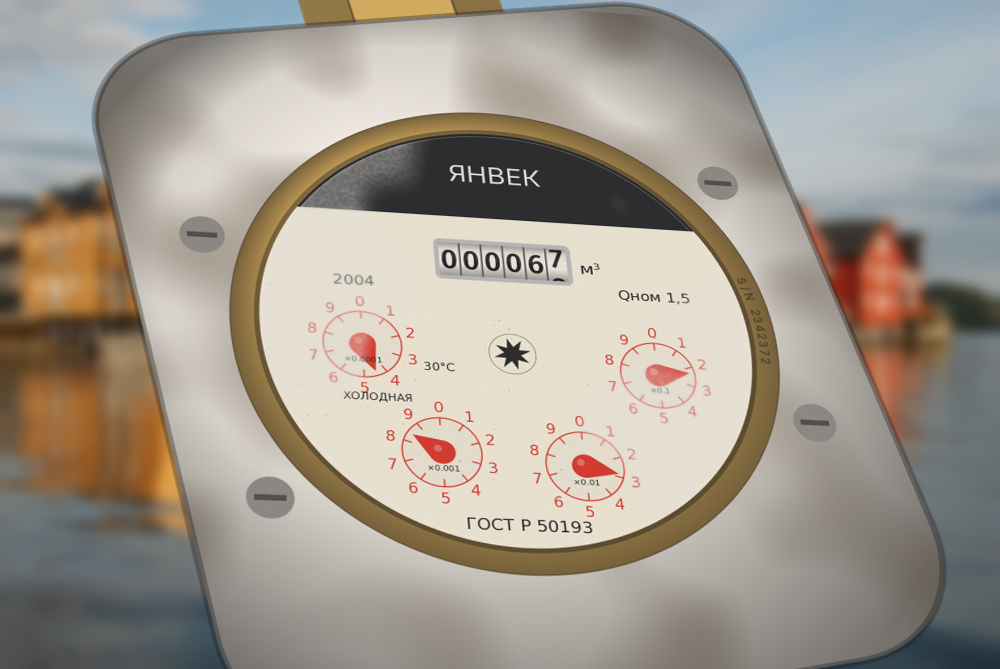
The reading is 67.2284 m³
